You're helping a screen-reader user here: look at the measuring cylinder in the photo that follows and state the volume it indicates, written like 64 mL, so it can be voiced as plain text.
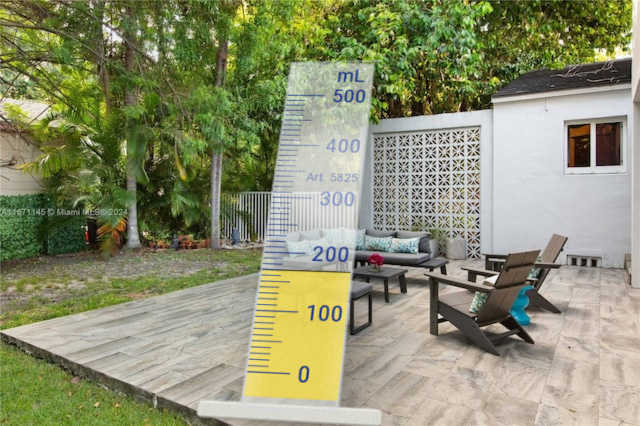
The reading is 170 mL
